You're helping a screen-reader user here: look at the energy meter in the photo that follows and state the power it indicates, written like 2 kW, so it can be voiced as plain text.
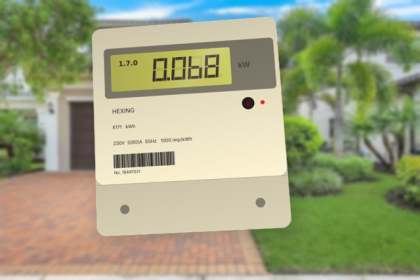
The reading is 0.068 kW
